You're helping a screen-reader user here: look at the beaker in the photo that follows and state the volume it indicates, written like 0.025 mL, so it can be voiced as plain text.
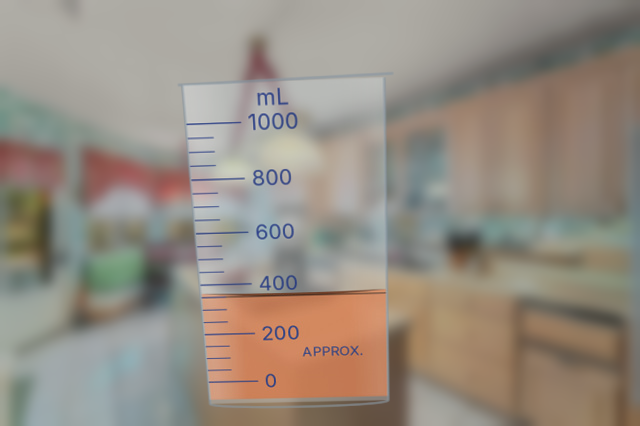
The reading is 350 mL
